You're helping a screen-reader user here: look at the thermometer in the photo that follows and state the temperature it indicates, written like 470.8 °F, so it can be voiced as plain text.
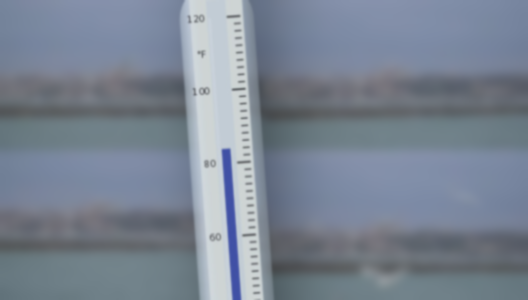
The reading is 84 °F
